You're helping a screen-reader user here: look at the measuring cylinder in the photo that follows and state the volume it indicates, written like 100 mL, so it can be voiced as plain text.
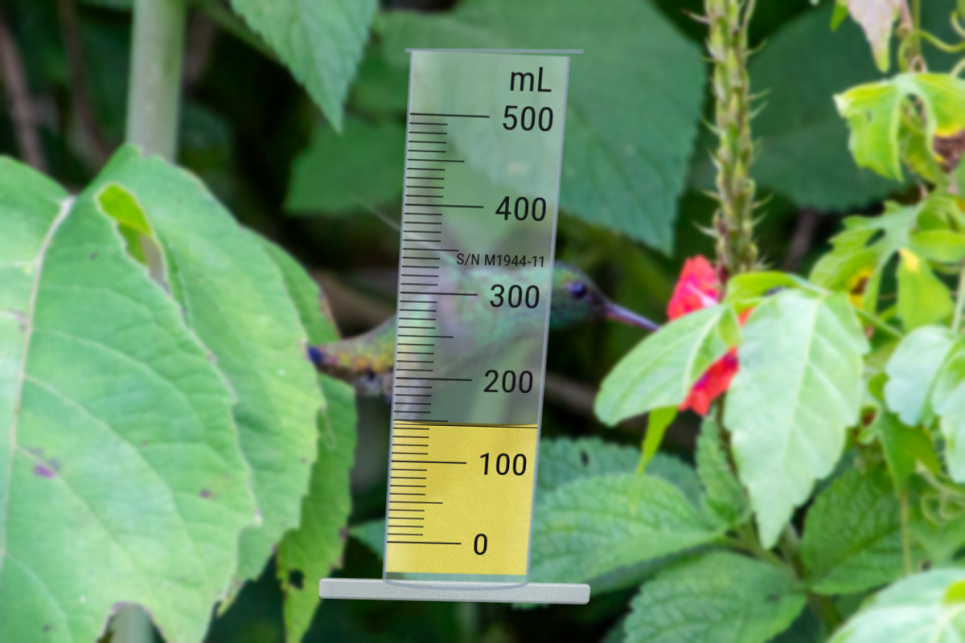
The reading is 145 mL
